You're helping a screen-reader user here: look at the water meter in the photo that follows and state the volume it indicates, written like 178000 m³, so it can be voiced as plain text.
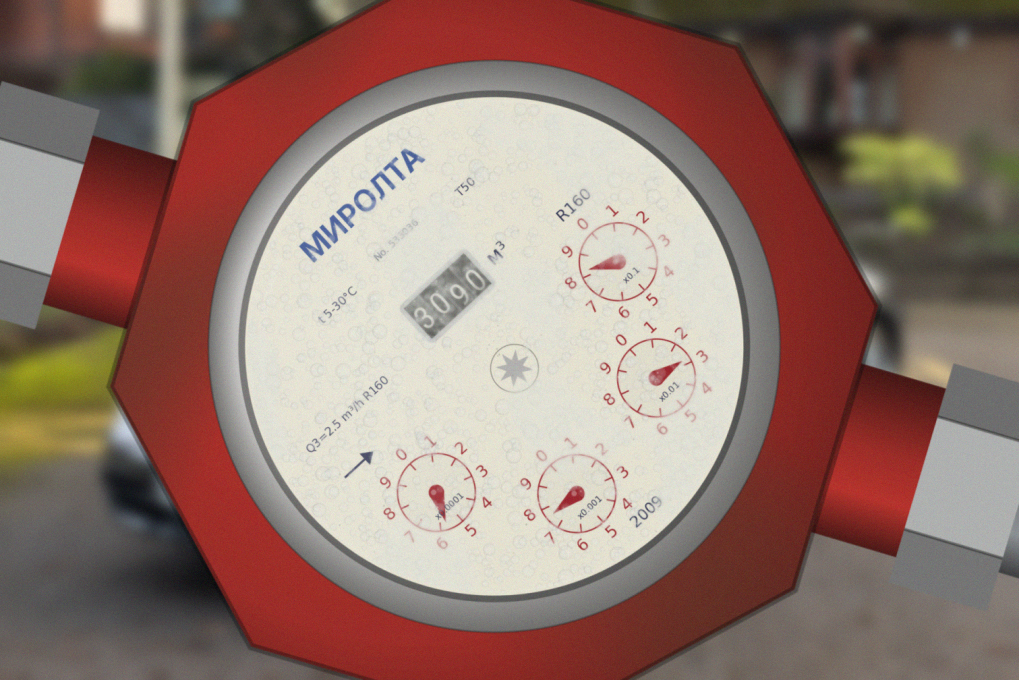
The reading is 3089.8275 m³
